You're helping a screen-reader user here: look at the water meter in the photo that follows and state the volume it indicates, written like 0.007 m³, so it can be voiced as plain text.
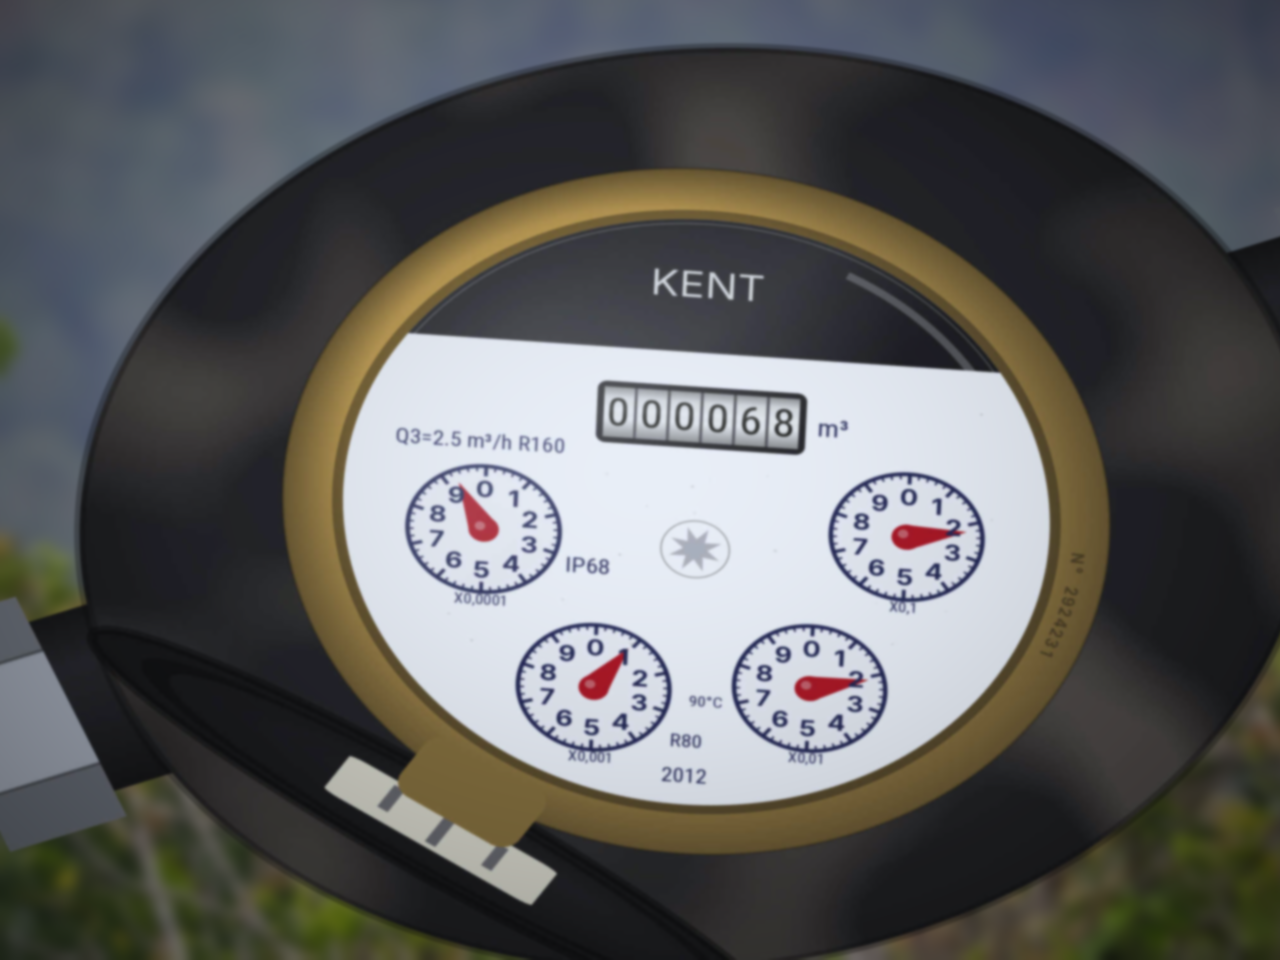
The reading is 68.2209 m³
